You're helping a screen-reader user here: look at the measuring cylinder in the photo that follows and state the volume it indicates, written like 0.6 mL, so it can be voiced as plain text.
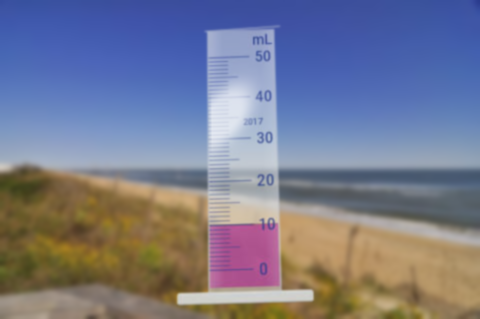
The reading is 10 mL
